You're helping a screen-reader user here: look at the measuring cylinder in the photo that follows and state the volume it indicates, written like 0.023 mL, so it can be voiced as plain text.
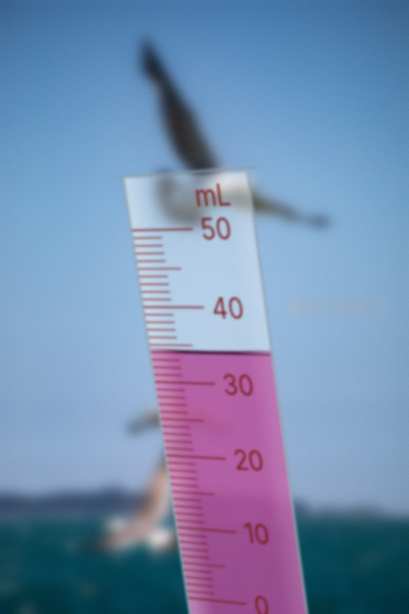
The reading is 34 mL
